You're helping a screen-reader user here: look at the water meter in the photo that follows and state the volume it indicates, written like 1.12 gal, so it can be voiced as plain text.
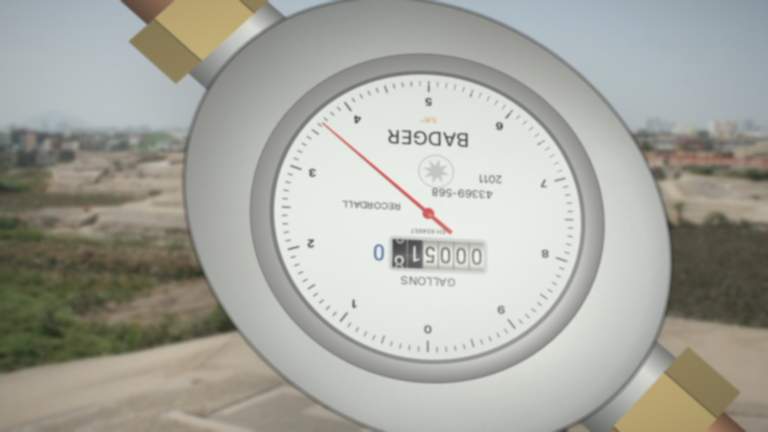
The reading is 5183.6 gal
